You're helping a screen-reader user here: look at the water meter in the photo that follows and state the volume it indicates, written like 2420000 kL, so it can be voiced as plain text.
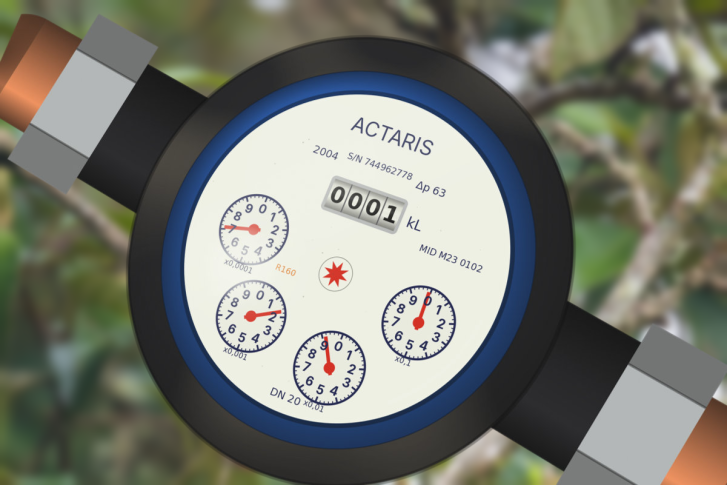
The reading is 0.9917 kL
